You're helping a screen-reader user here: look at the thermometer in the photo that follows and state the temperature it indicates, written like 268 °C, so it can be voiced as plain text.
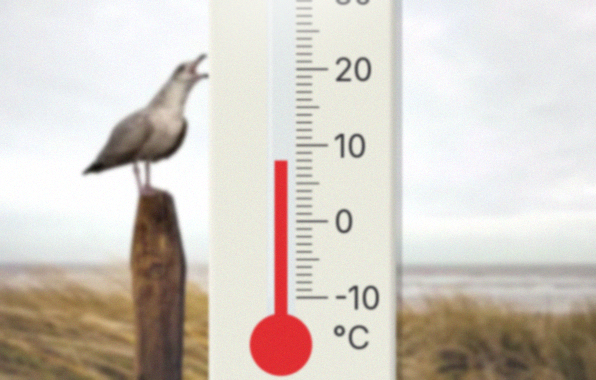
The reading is 8 °C
